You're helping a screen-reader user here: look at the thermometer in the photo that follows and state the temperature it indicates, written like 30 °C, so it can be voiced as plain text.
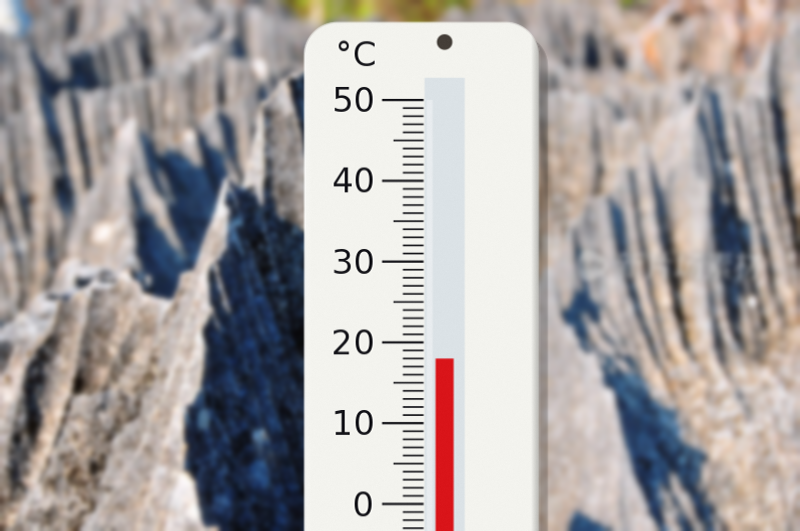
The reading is 18 °C
